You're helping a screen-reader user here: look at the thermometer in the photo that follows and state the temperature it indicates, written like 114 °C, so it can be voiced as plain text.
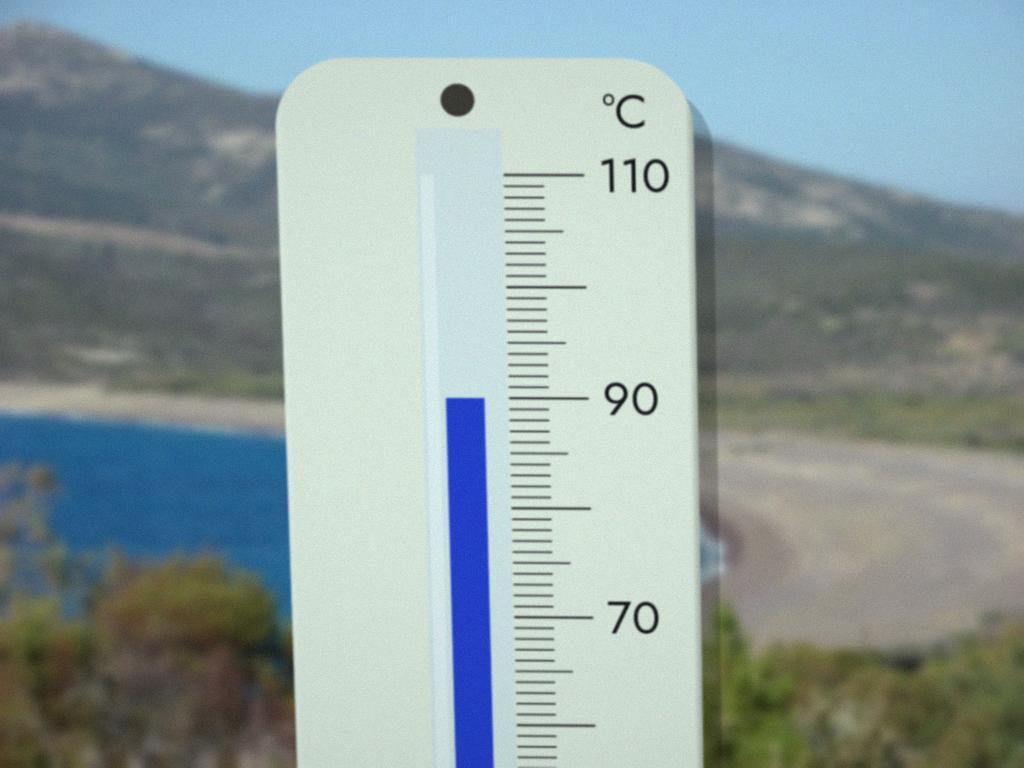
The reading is 90 °C
